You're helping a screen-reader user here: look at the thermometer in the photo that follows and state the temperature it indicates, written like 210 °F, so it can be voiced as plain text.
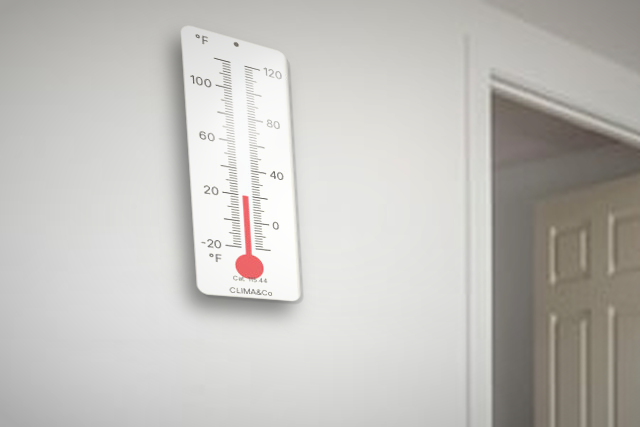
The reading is 20 °F
